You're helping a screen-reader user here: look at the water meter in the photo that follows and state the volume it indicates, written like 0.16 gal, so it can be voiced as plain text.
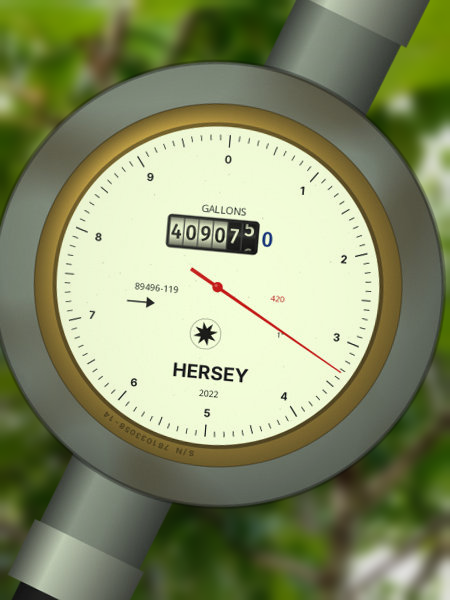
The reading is 4090753.3 gal
